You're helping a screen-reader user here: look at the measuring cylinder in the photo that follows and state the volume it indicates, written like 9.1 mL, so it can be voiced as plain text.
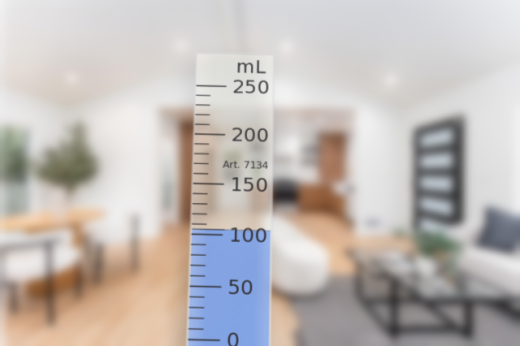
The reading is 105 mL
